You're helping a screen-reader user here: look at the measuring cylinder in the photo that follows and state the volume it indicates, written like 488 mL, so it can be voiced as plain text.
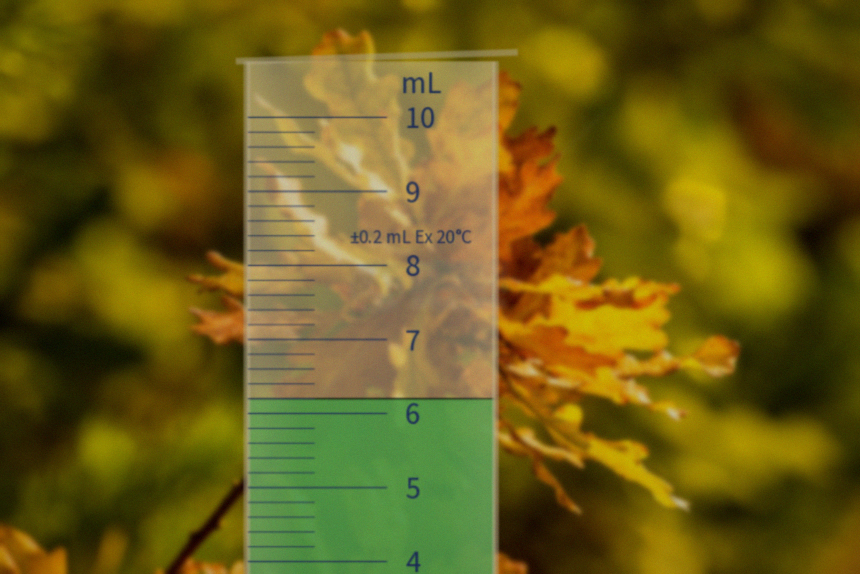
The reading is 6.2 mL
